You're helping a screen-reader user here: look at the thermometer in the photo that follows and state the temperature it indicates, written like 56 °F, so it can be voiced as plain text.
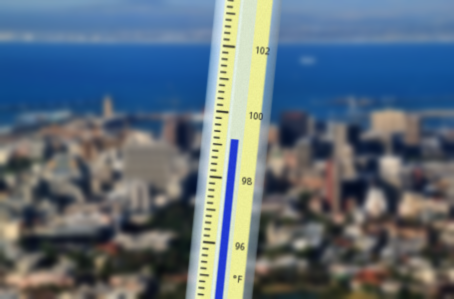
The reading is 99.2 °F
